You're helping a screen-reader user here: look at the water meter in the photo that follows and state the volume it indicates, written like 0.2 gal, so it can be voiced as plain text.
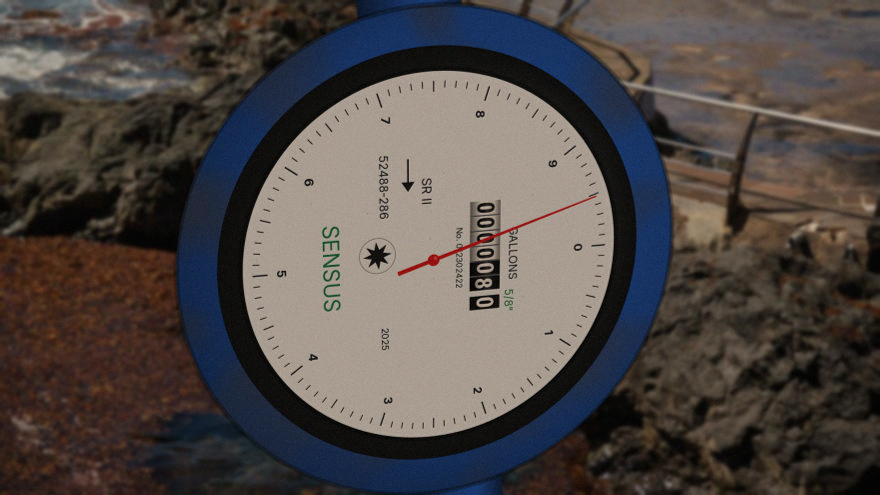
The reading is 79.5 gal
